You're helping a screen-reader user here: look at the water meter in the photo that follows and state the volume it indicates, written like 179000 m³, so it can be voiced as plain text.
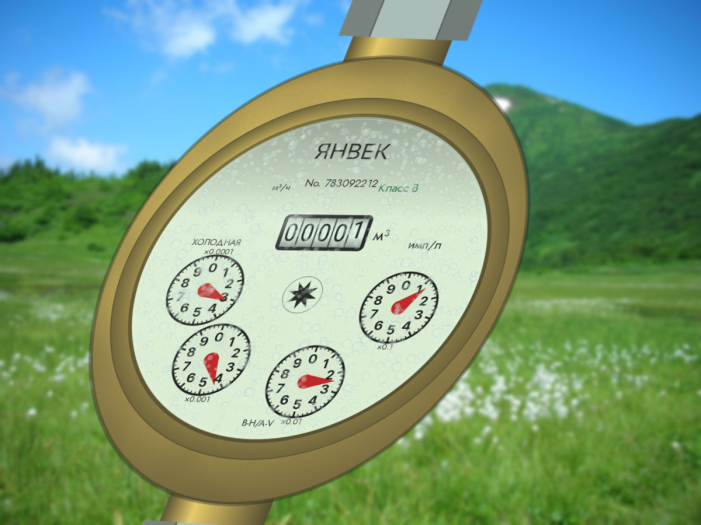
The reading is 1.1243 m³
